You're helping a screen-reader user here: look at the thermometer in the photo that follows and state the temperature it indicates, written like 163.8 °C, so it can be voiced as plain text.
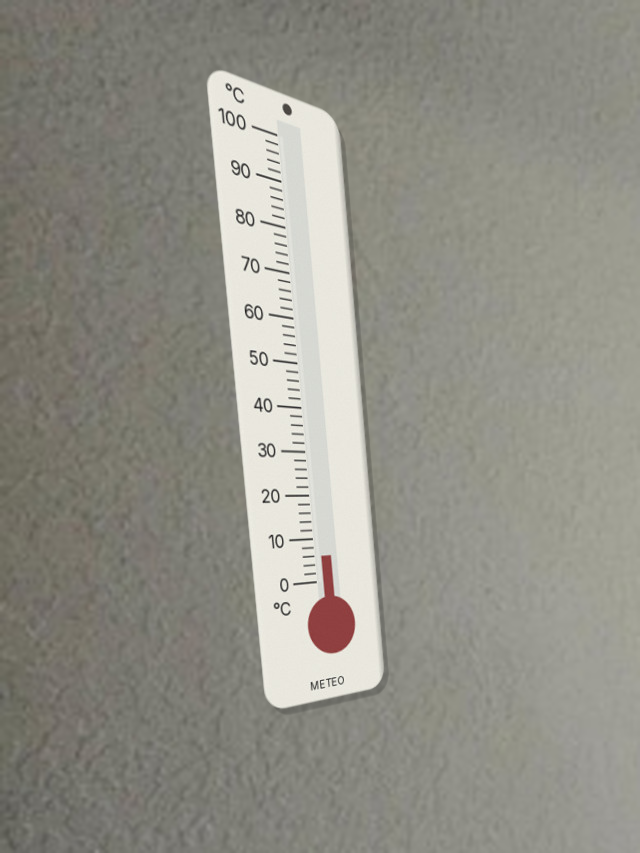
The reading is 6 °C
